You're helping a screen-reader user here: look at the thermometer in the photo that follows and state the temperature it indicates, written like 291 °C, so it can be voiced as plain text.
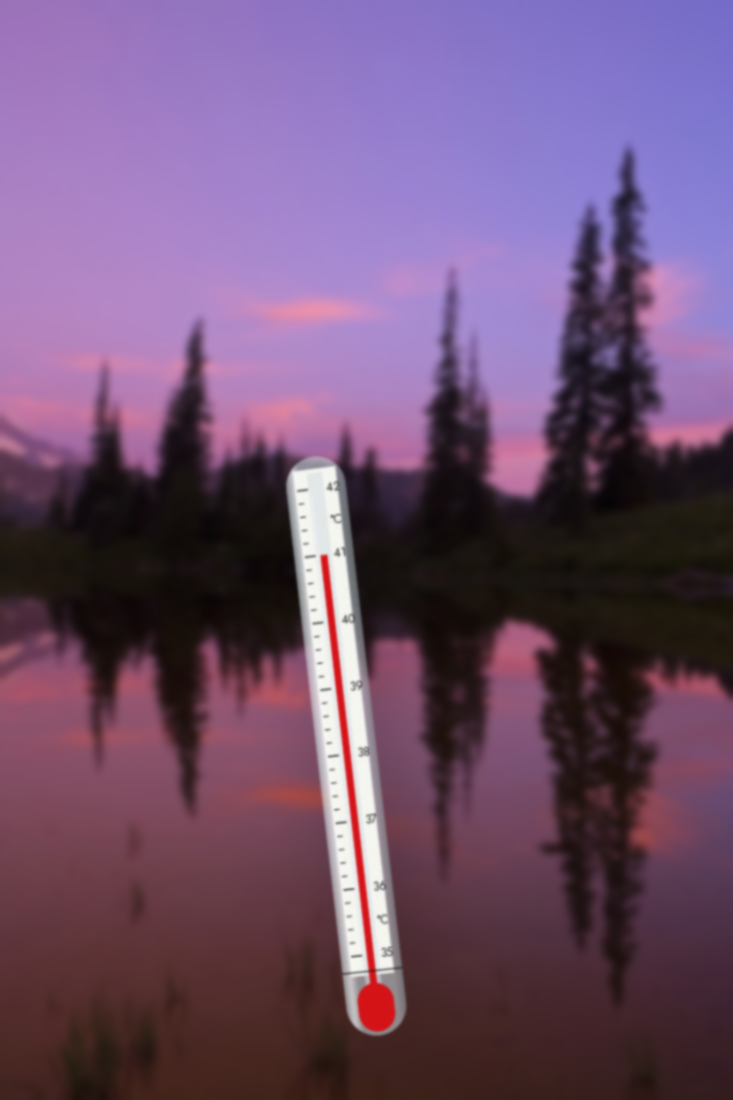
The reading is 41 °C
